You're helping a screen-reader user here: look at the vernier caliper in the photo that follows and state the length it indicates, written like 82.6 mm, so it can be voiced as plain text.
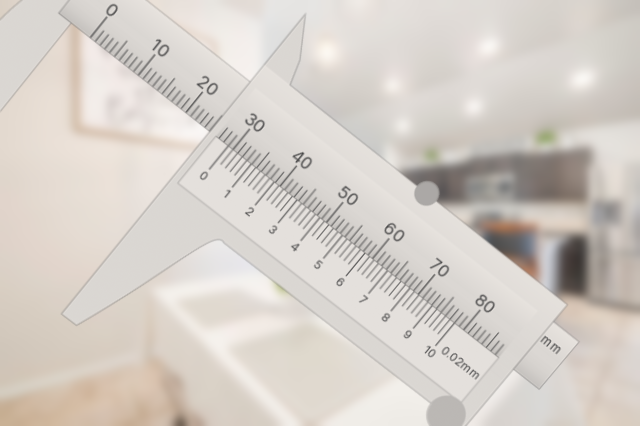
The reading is 29.0 mm
